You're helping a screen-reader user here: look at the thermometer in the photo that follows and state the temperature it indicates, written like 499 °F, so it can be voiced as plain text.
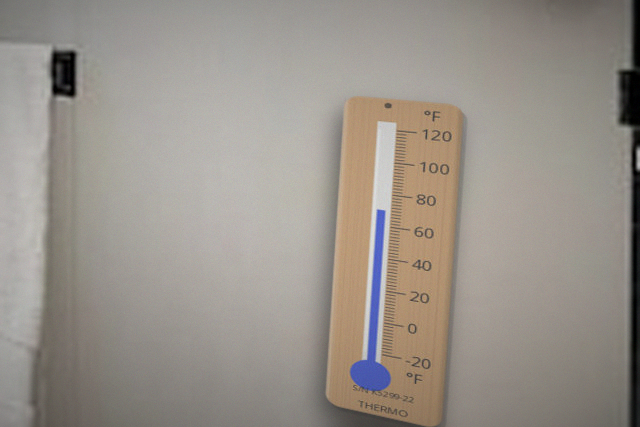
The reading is 70 °F
